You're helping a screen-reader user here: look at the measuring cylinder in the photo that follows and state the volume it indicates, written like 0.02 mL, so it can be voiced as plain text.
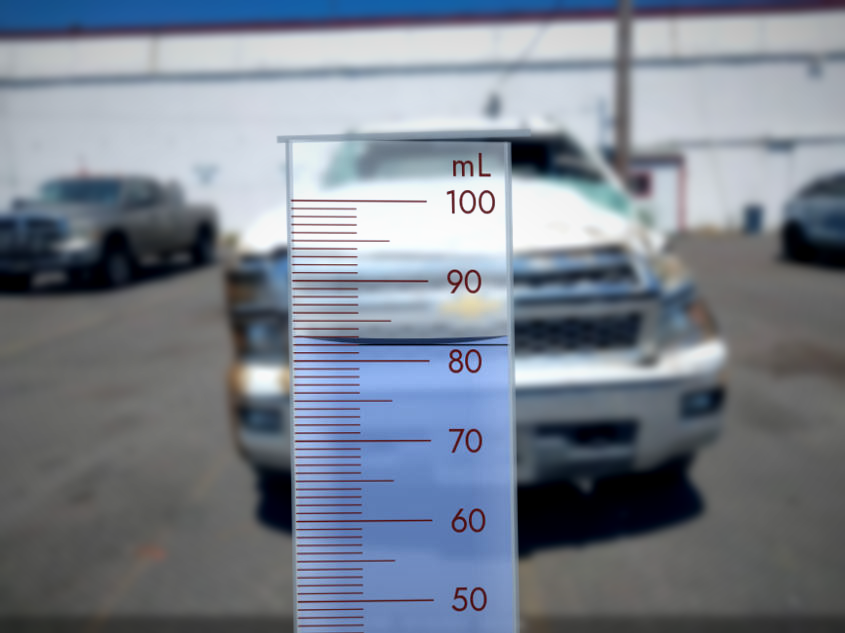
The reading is 82 mL
